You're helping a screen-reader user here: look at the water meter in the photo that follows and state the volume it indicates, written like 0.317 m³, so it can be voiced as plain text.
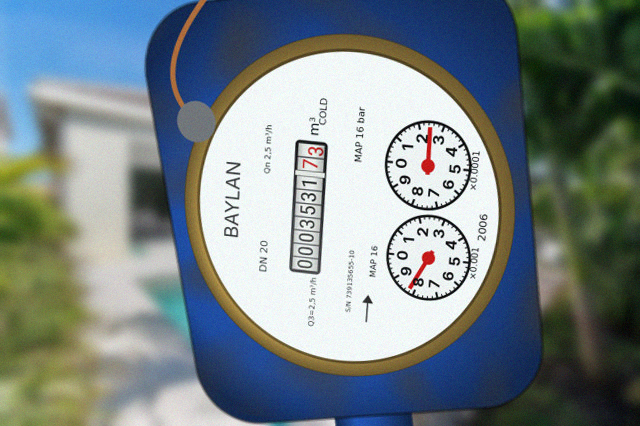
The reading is 3531.7282 m³
